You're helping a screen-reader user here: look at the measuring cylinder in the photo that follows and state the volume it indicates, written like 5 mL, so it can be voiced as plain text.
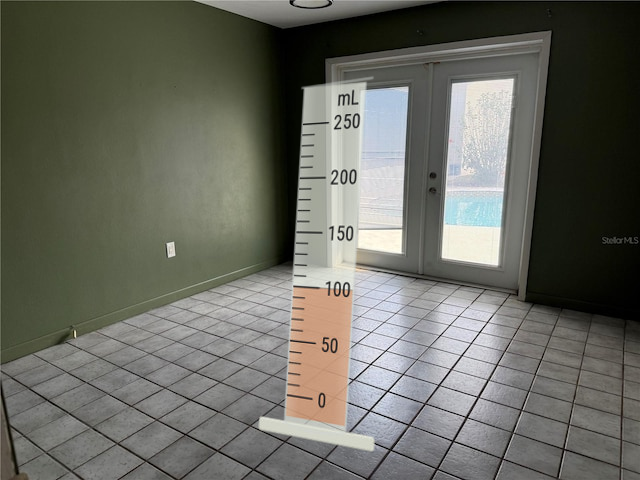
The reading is 100 mL
